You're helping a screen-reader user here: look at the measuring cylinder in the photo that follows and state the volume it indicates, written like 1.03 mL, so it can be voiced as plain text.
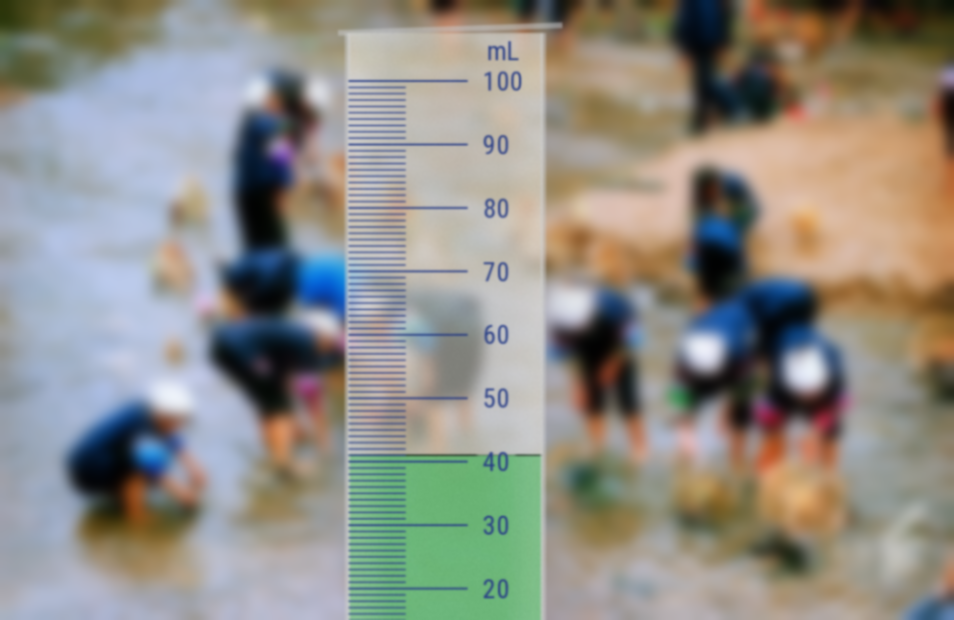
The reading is 41 mL
